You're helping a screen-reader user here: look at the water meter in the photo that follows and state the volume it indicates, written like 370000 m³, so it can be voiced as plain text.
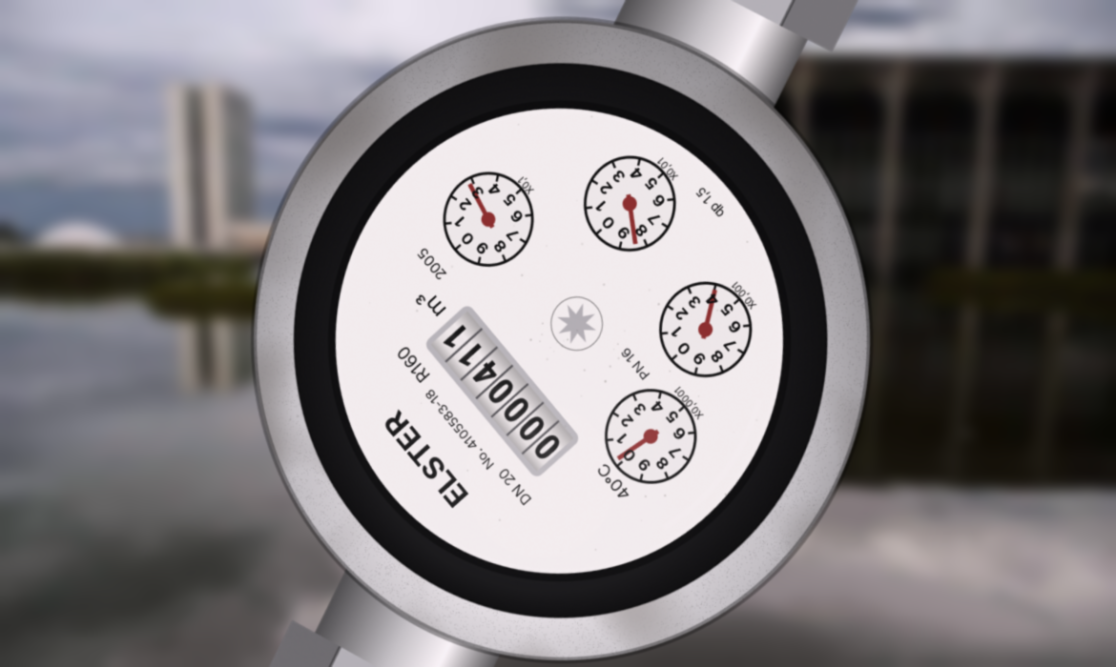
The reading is 411.2840 m³
